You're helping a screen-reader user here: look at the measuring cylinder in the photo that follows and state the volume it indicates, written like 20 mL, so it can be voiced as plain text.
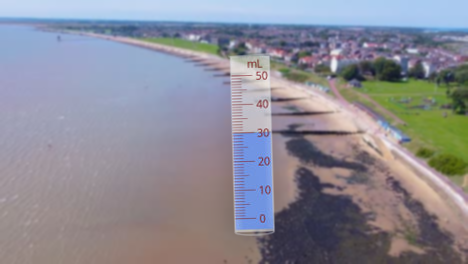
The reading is 30 mL
